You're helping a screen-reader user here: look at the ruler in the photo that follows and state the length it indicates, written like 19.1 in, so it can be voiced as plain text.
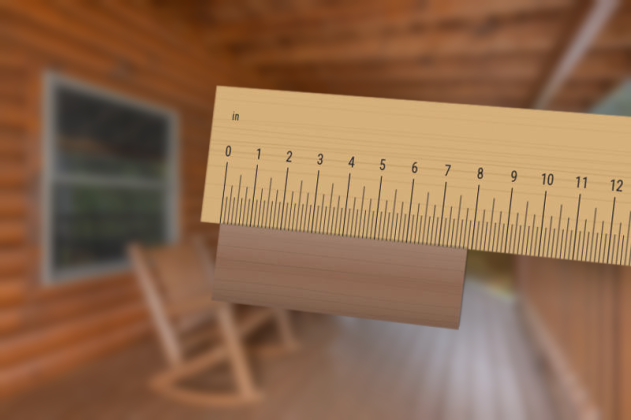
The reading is 7.875 in
